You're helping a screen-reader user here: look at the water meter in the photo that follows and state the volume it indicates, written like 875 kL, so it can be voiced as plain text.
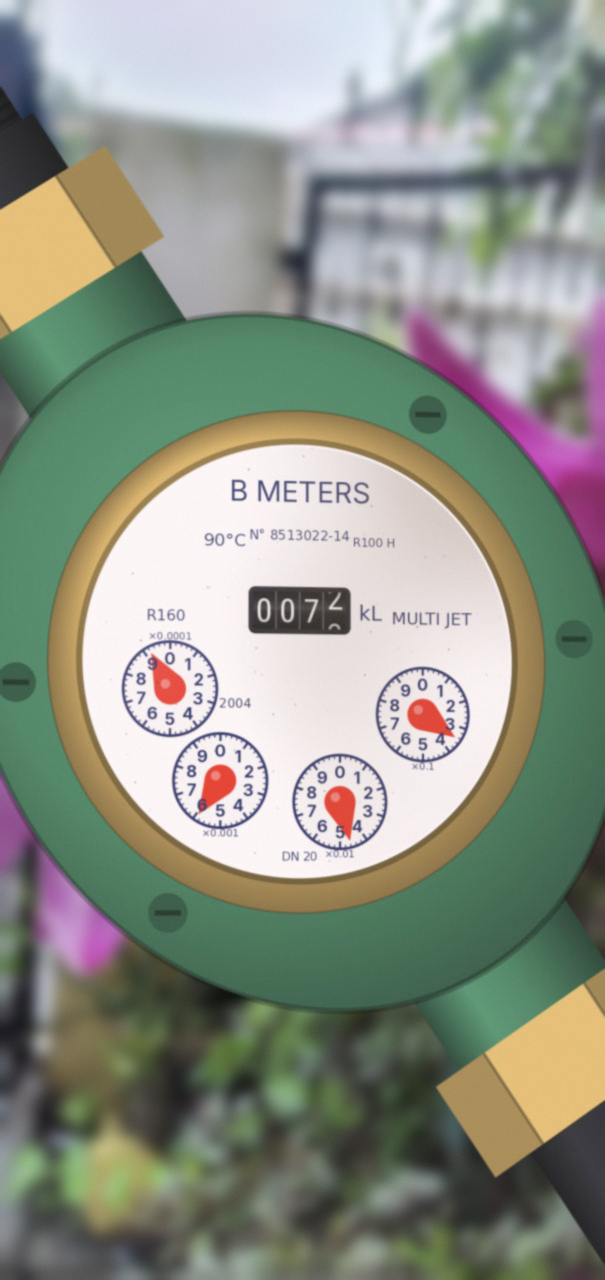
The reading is 72.3459 kL
